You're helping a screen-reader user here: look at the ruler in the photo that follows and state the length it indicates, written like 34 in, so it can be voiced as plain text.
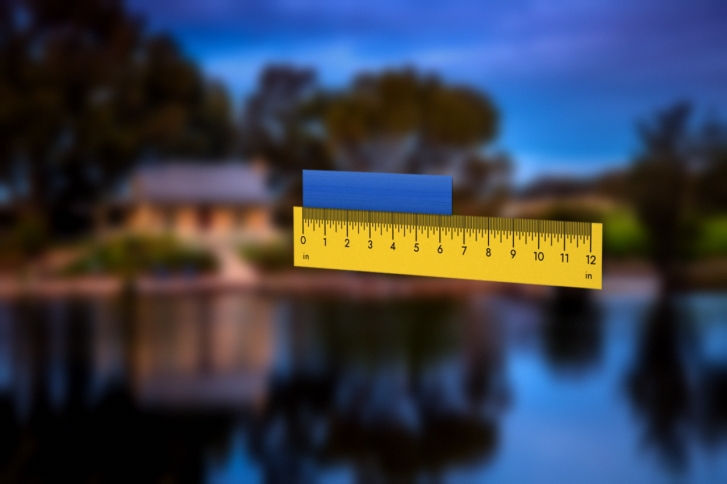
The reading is 6.5 in
